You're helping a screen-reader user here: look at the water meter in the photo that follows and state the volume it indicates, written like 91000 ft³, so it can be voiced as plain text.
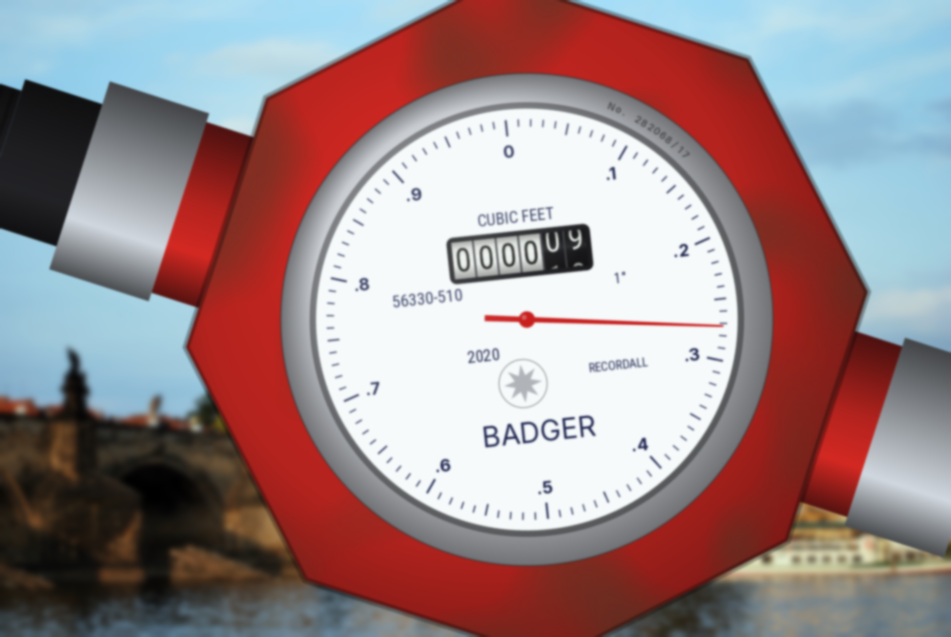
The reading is 9.27 ft³
